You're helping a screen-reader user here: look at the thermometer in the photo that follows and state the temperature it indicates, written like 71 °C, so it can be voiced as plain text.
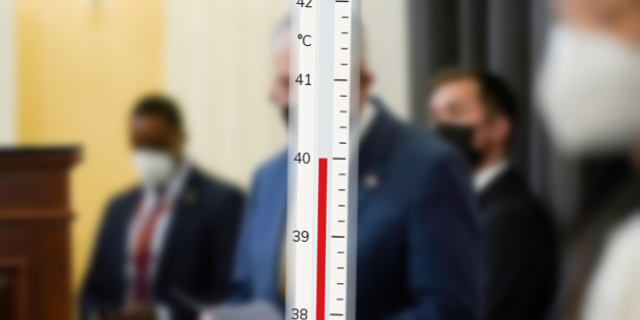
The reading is 40 °C
